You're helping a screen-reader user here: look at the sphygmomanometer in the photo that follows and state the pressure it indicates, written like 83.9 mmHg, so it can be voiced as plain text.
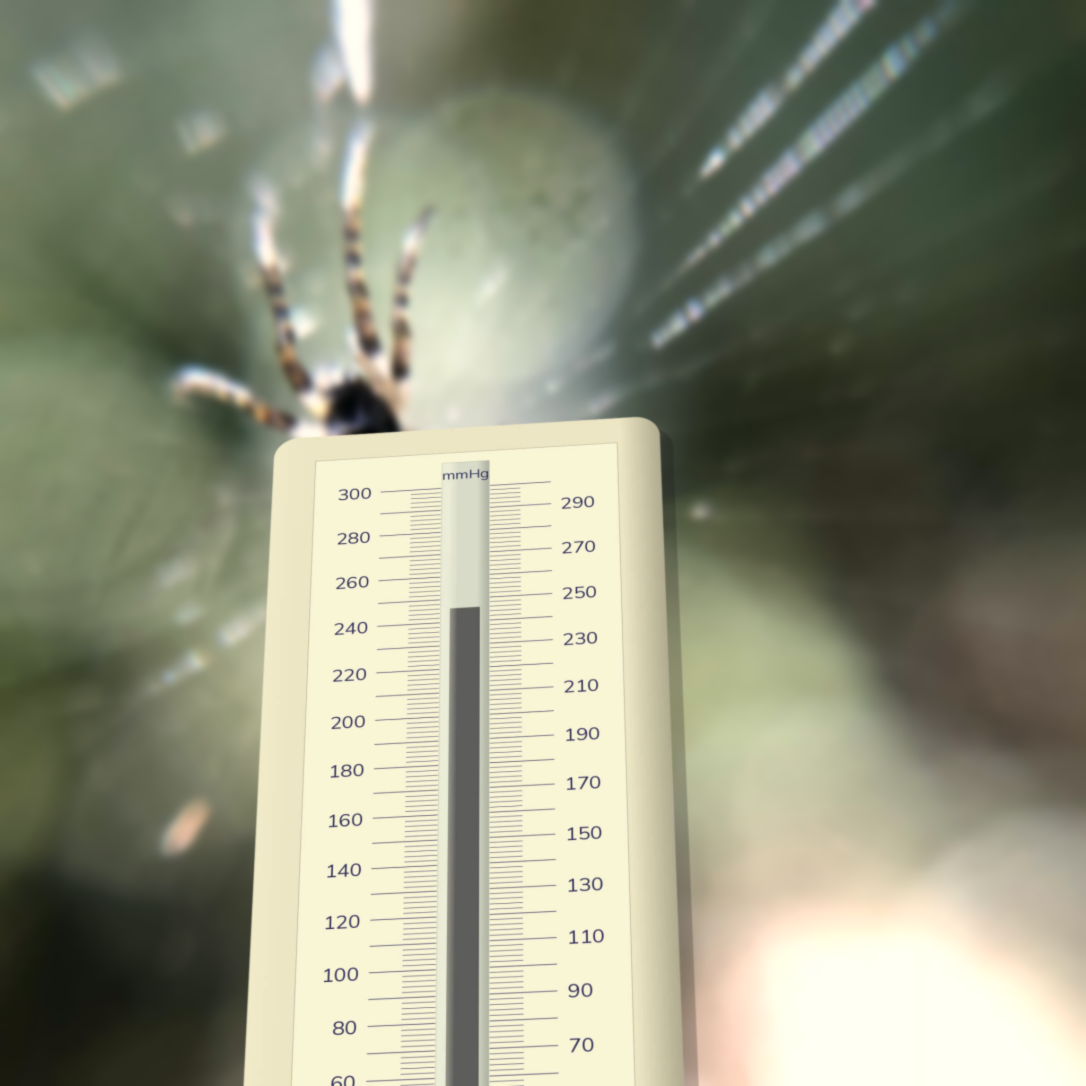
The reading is 246 mmHg
